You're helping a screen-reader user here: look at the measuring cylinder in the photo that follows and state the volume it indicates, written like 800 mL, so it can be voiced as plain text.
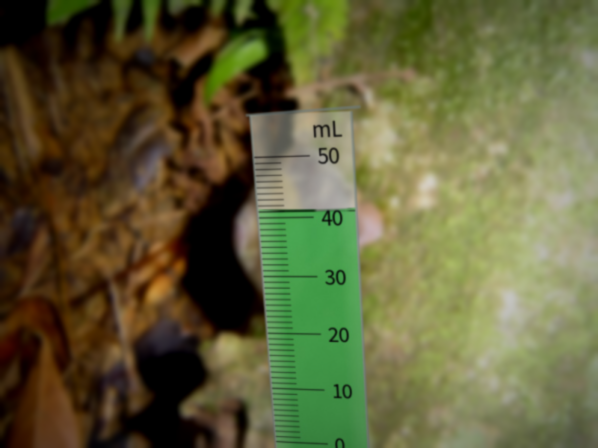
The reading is 41 mL
